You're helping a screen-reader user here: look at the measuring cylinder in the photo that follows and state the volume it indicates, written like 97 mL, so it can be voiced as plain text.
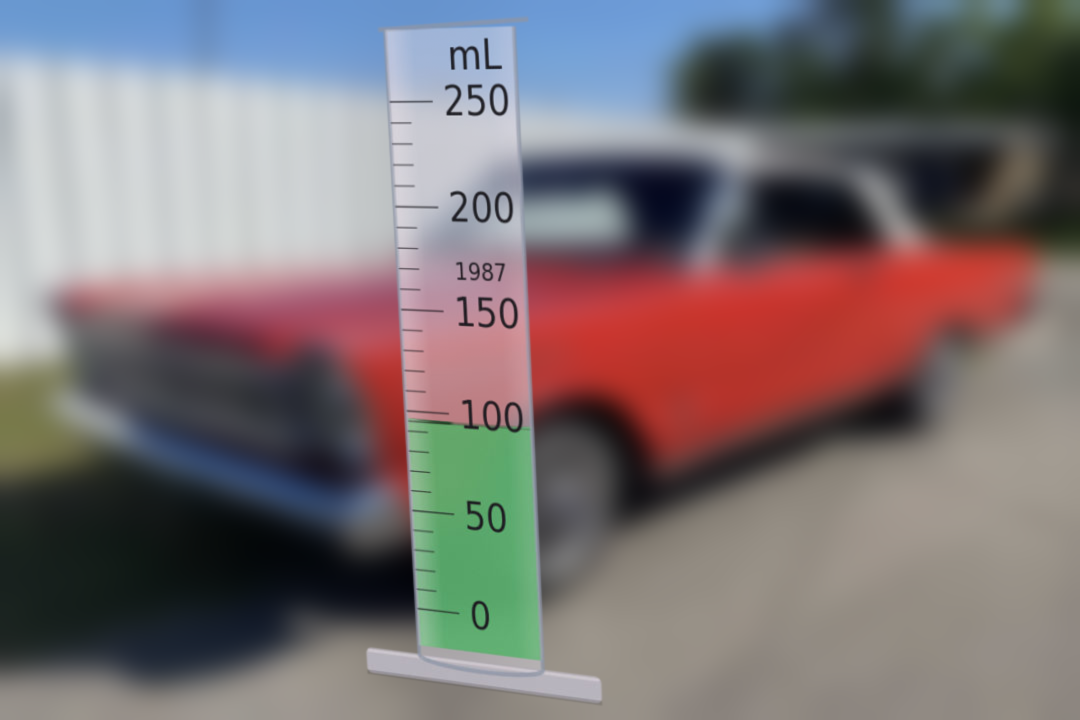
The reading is 95 mL
